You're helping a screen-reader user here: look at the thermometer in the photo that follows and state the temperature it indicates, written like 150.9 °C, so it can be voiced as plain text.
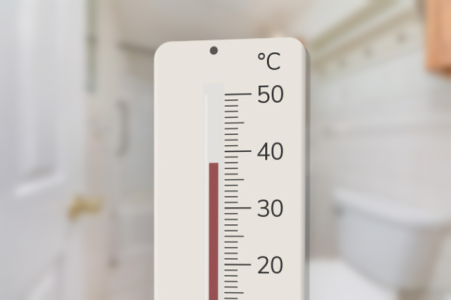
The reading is 38 °C
